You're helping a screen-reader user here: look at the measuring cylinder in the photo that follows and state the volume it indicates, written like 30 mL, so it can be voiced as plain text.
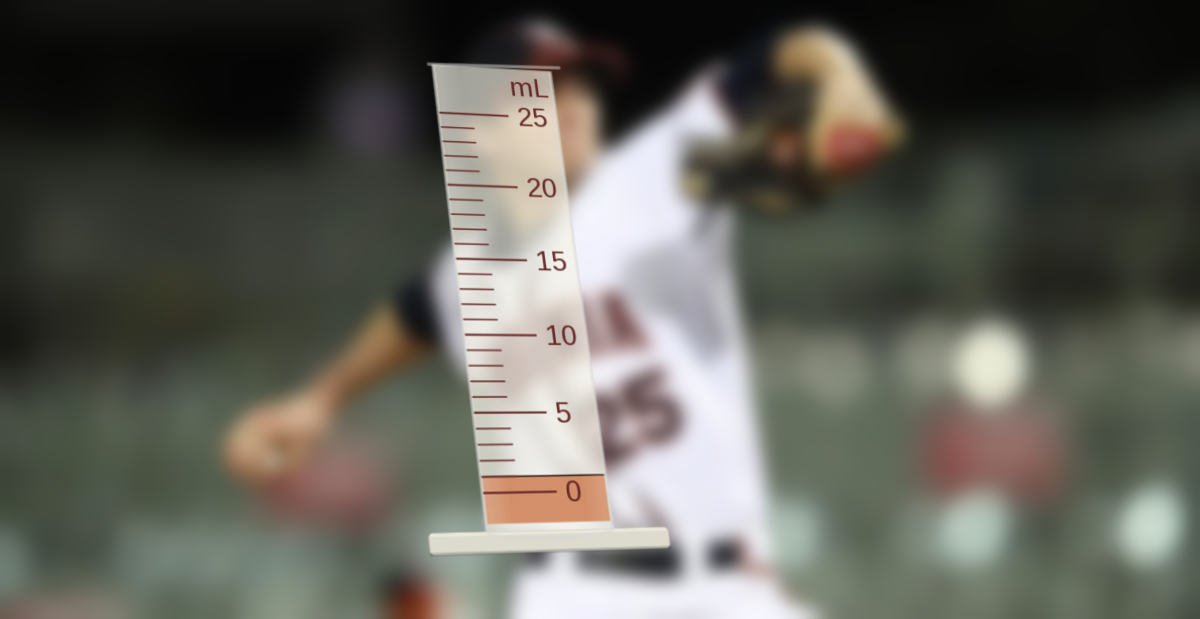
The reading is 1 mL
